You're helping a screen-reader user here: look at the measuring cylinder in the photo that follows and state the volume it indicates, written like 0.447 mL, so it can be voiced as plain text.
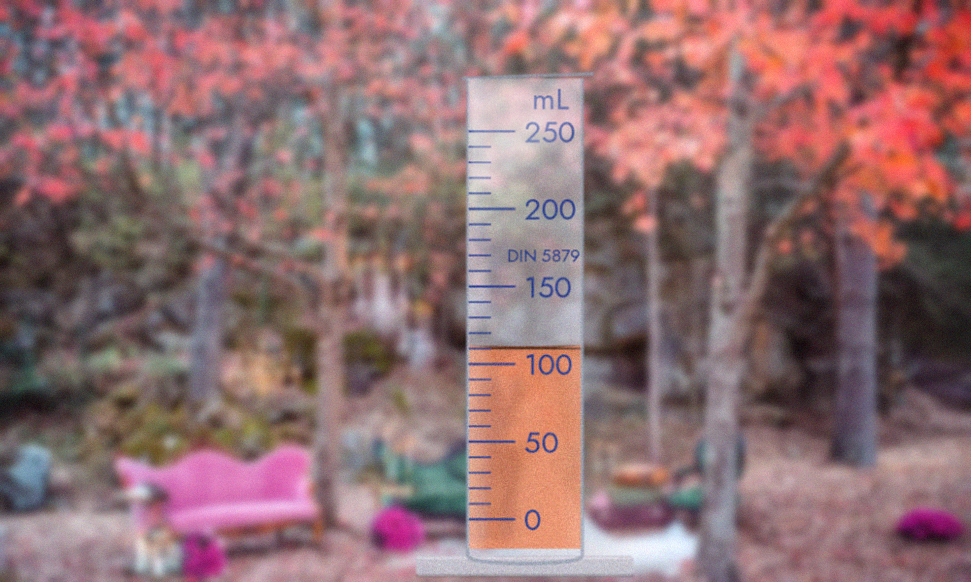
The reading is 110 mL
